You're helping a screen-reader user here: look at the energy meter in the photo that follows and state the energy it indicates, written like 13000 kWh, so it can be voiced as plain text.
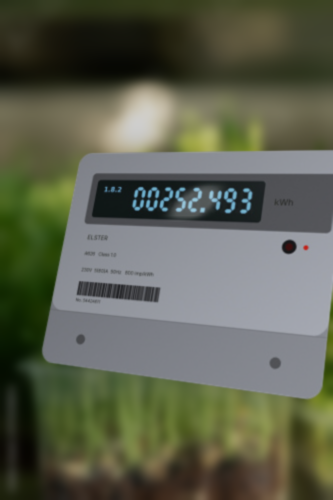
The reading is 252.493 kWh
